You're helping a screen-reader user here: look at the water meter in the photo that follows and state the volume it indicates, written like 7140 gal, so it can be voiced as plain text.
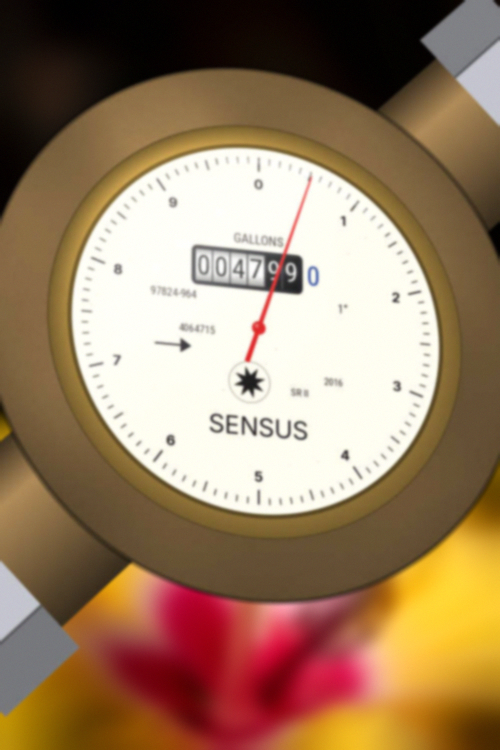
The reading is 47990.5 gal
